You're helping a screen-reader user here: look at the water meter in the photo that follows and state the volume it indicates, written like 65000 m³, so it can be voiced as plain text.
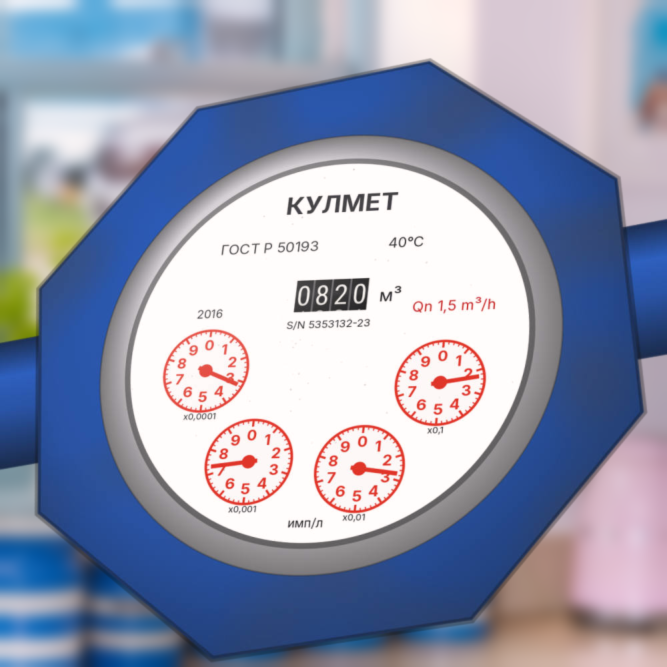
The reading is 820.2273 m³
